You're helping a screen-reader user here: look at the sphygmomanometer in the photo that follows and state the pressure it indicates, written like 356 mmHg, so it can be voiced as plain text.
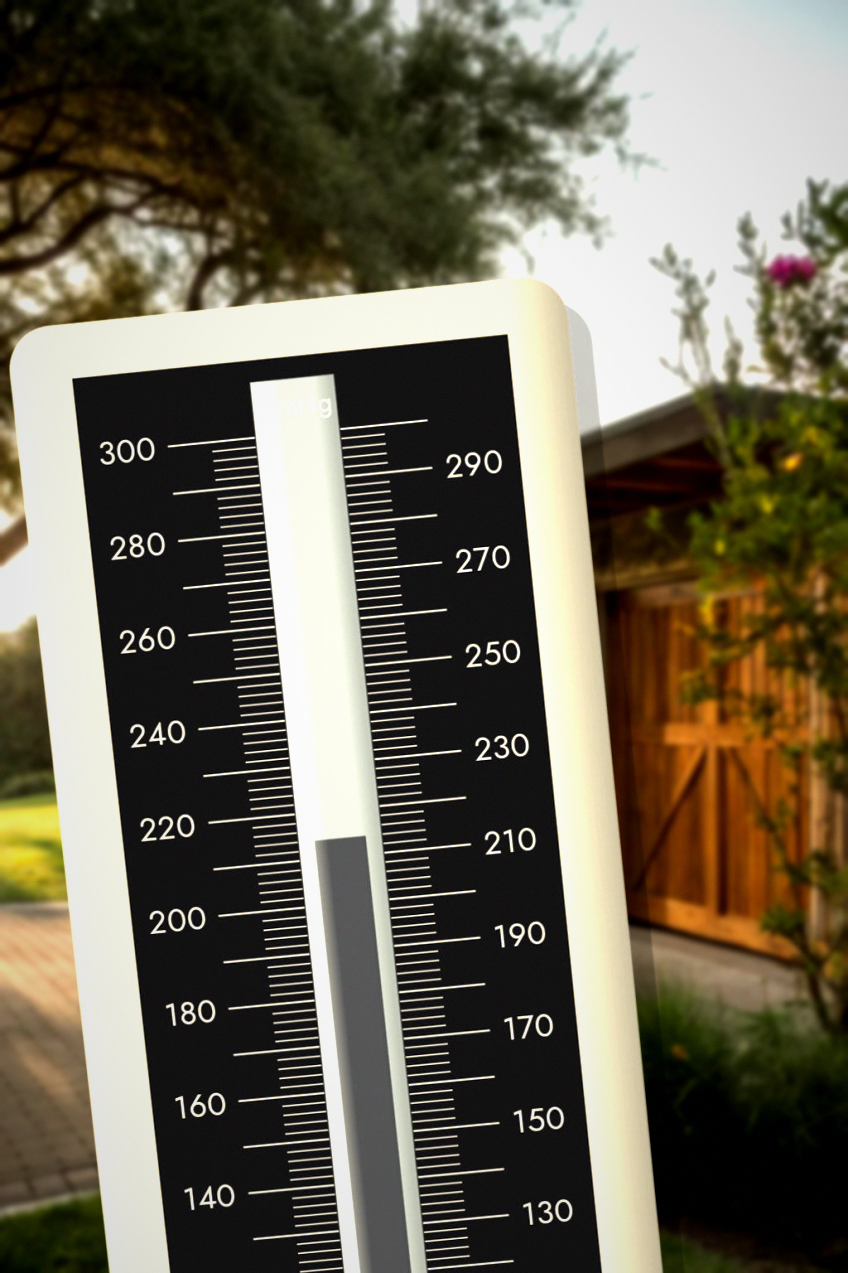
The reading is 214 mmHg
